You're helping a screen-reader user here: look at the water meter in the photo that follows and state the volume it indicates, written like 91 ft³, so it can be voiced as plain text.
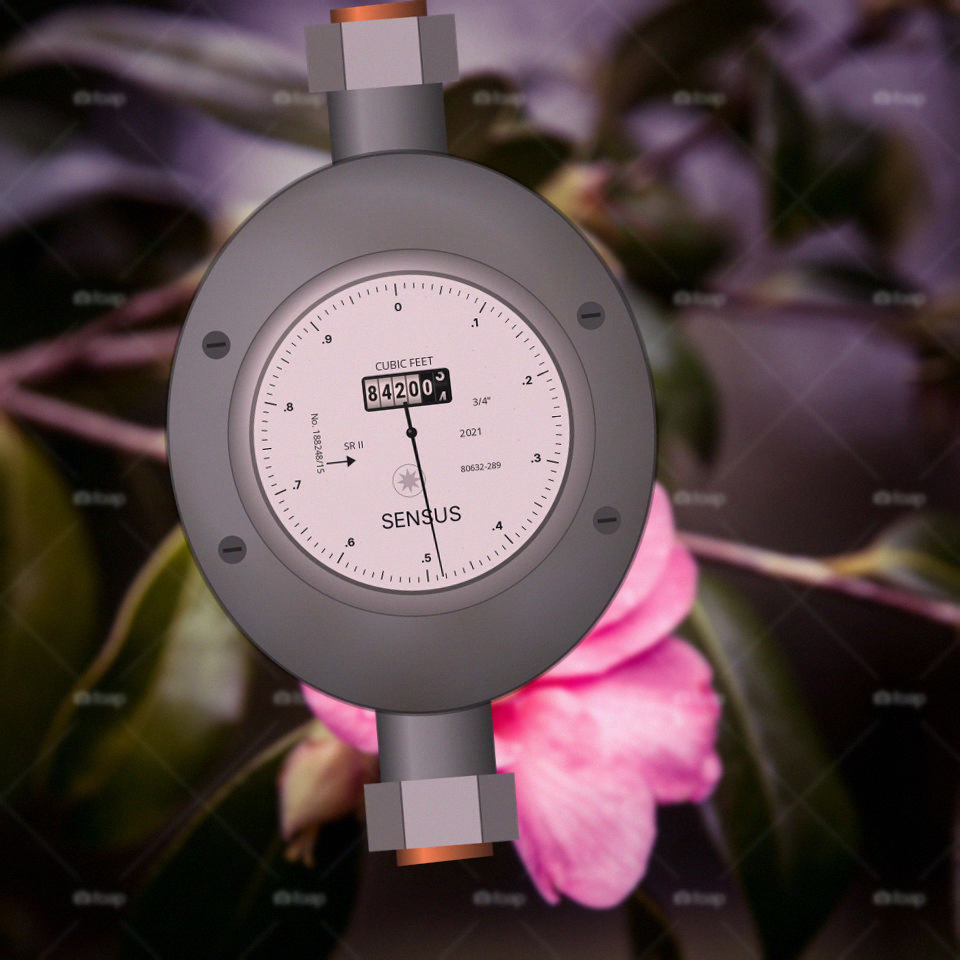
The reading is 842003.48 ft³
